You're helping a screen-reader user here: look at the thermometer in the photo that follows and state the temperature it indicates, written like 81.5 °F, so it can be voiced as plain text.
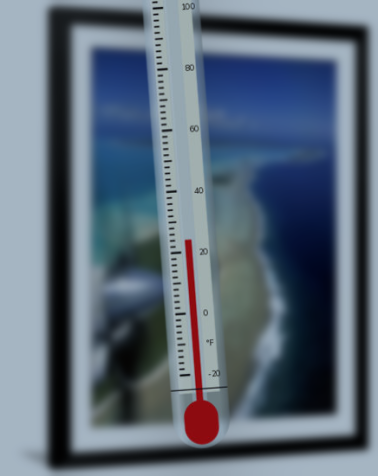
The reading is 24 °F
